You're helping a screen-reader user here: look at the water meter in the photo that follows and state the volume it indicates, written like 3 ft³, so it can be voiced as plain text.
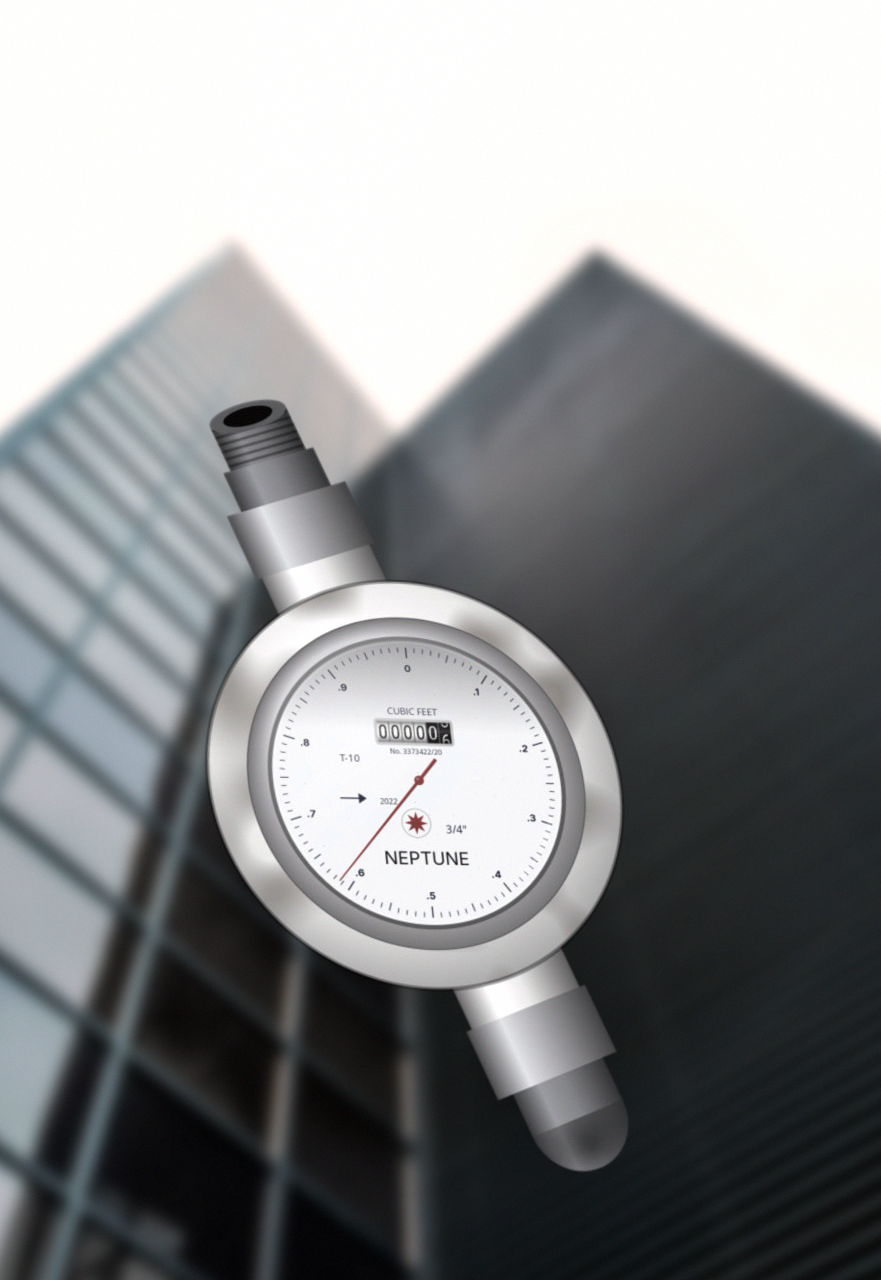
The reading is 5.61 ft³
